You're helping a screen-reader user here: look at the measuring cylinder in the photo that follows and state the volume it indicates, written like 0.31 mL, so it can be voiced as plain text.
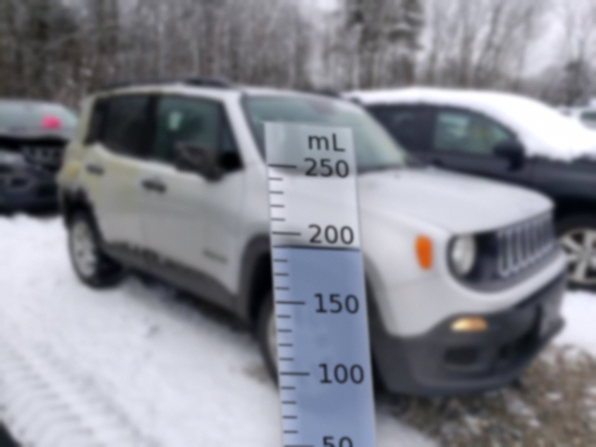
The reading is 190 mL
